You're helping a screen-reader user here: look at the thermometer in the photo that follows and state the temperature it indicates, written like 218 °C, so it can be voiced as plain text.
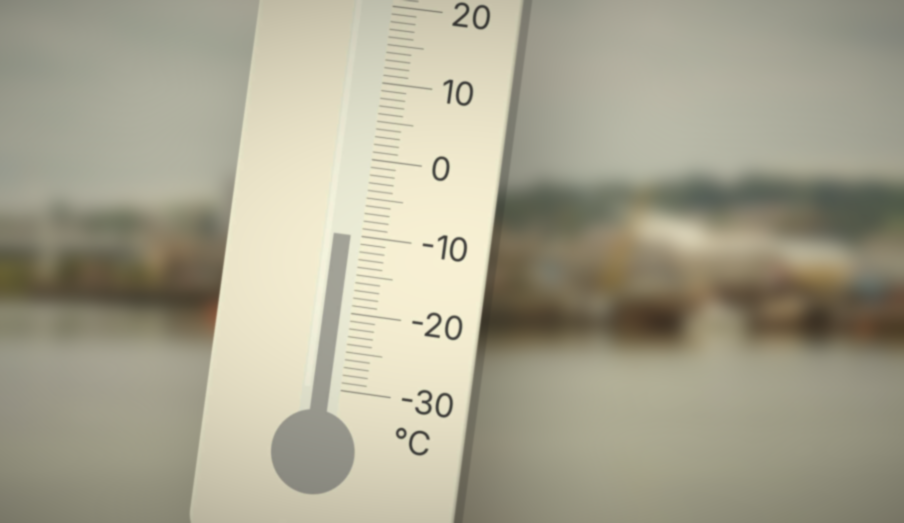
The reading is -10 °C
